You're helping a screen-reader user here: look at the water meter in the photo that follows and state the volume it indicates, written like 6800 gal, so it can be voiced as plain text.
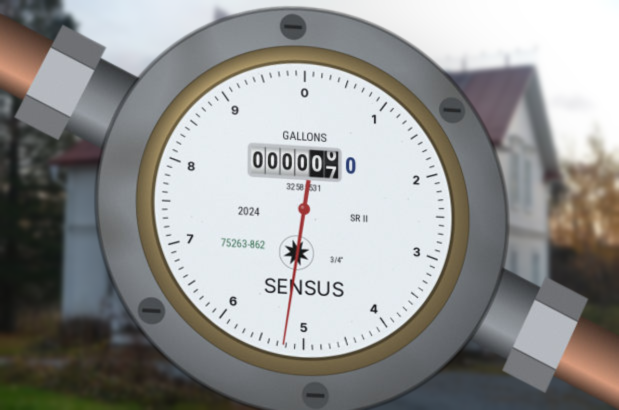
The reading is 65.2 gal
